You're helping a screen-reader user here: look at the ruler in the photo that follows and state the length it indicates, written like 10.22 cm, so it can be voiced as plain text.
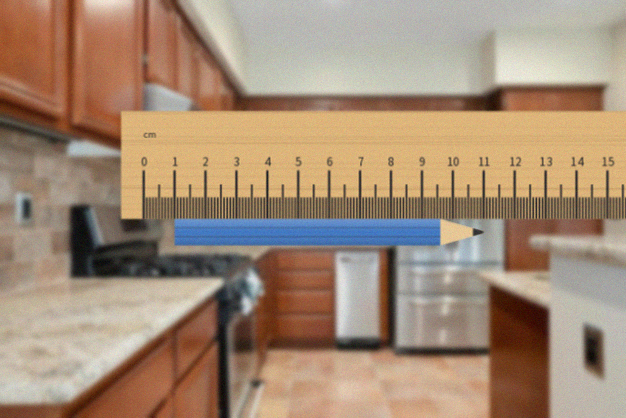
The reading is 10 cm
